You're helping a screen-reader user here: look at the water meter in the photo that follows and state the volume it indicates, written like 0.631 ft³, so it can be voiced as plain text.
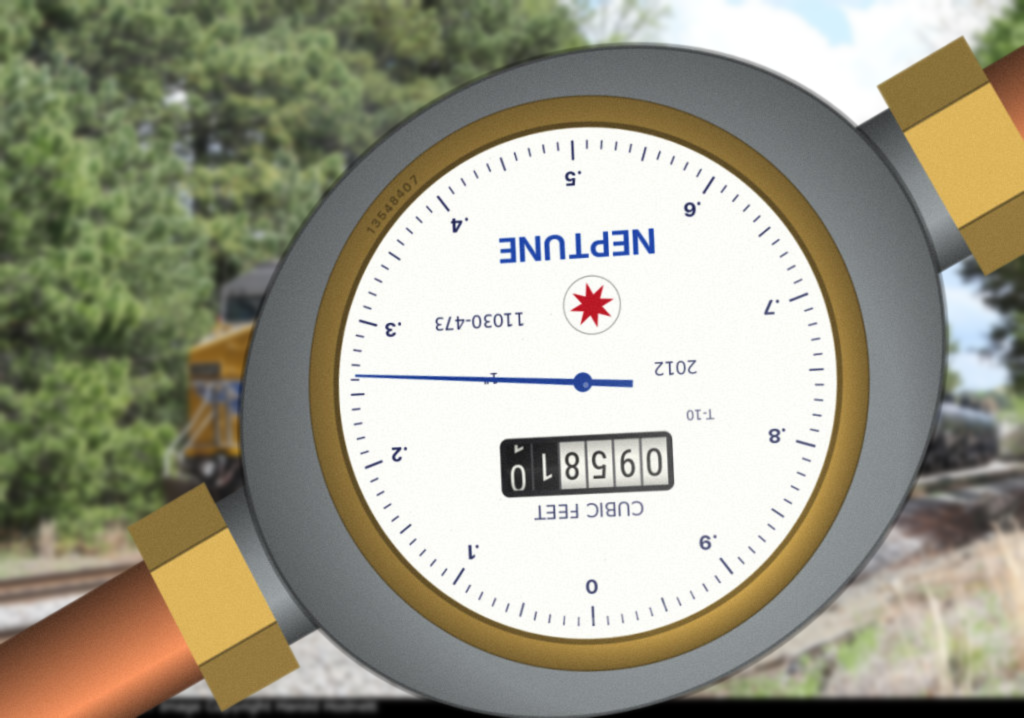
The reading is 95810.26 ft³
